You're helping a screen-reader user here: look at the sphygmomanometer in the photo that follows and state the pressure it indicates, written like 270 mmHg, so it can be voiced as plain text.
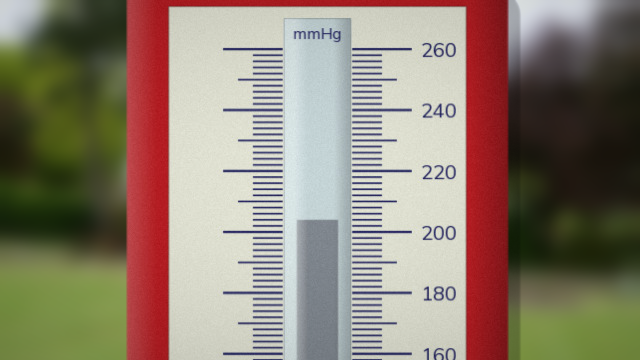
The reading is 204 mmHg
